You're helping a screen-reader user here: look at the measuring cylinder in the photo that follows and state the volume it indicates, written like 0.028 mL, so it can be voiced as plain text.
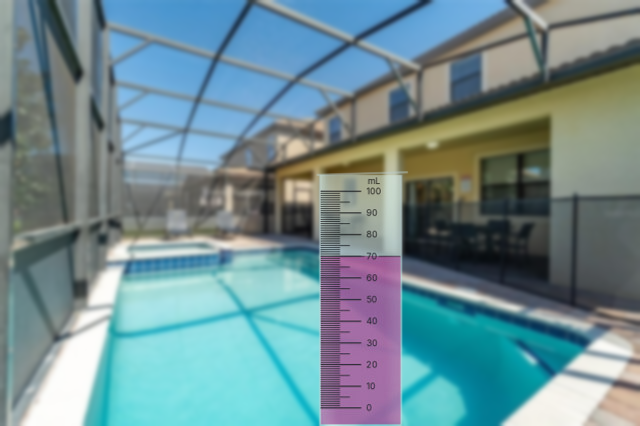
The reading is 70 mL
